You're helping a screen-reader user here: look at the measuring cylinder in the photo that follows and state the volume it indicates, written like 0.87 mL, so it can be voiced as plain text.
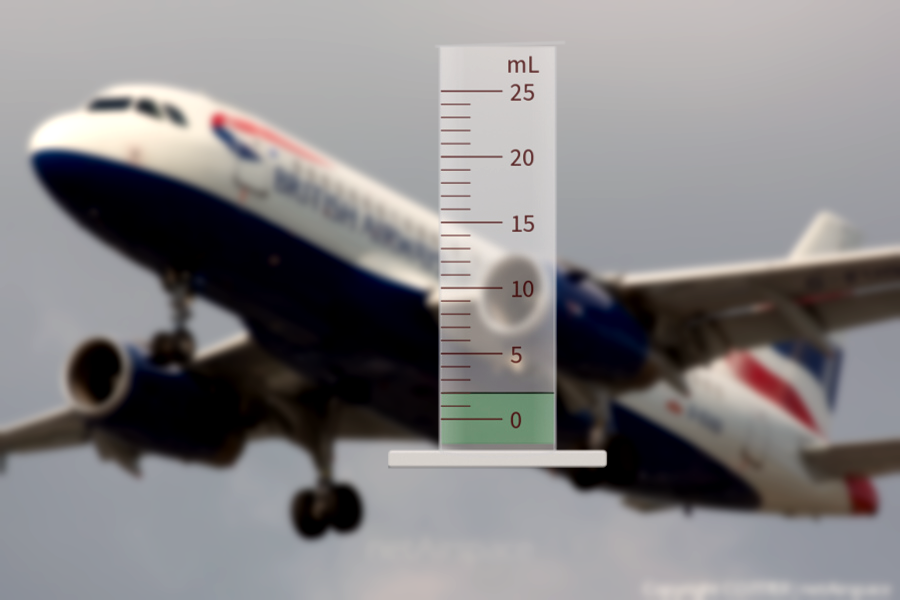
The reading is 2 mL
